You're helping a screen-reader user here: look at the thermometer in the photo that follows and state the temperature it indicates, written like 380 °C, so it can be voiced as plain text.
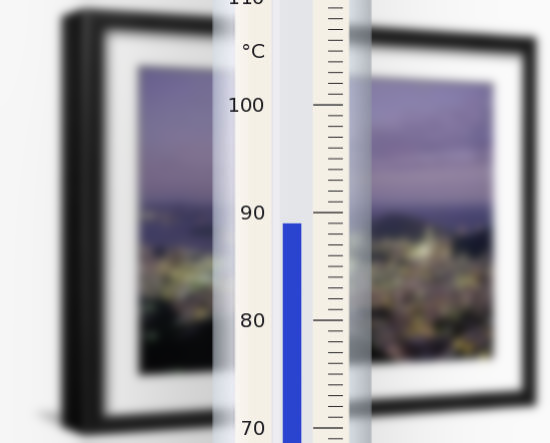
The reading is 89 °C
